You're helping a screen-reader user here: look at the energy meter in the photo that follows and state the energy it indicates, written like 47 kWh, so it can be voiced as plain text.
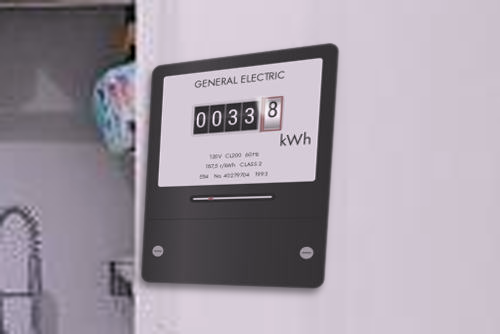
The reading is 33.8 kWh
